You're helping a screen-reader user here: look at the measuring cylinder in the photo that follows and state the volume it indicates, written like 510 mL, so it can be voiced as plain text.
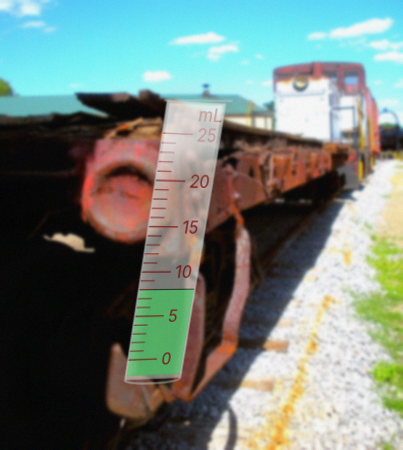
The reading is 8 mL
